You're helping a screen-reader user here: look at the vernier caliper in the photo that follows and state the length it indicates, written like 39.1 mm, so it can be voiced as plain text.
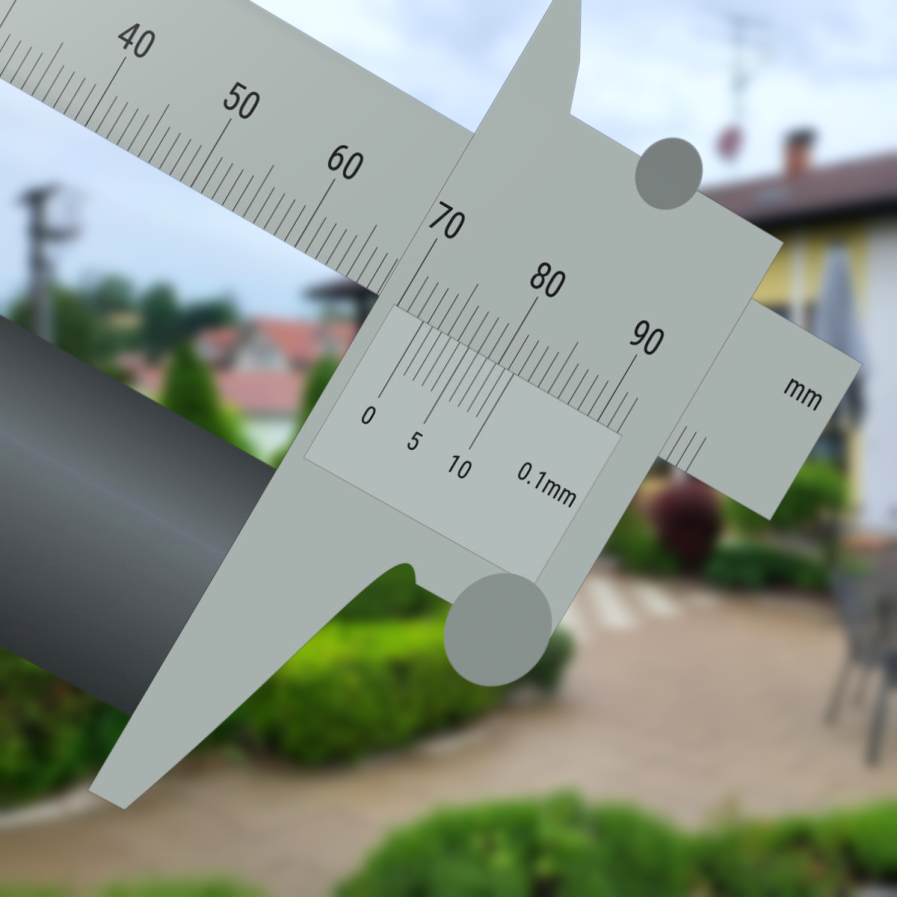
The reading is 72.6 mm
